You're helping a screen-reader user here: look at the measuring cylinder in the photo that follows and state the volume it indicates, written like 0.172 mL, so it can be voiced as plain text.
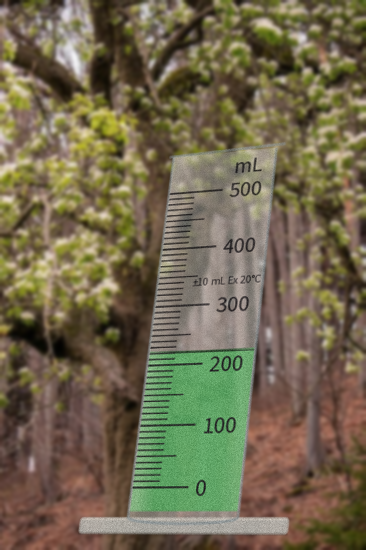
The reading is 220 mL
